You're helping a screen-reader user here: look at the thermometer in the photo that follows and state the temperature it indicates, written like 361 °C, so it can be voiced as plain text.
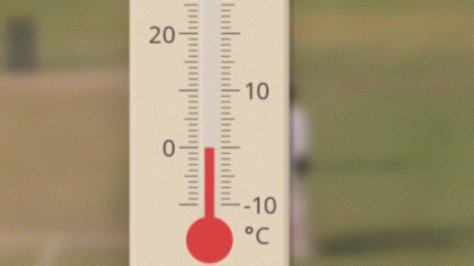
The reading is 0 °C
